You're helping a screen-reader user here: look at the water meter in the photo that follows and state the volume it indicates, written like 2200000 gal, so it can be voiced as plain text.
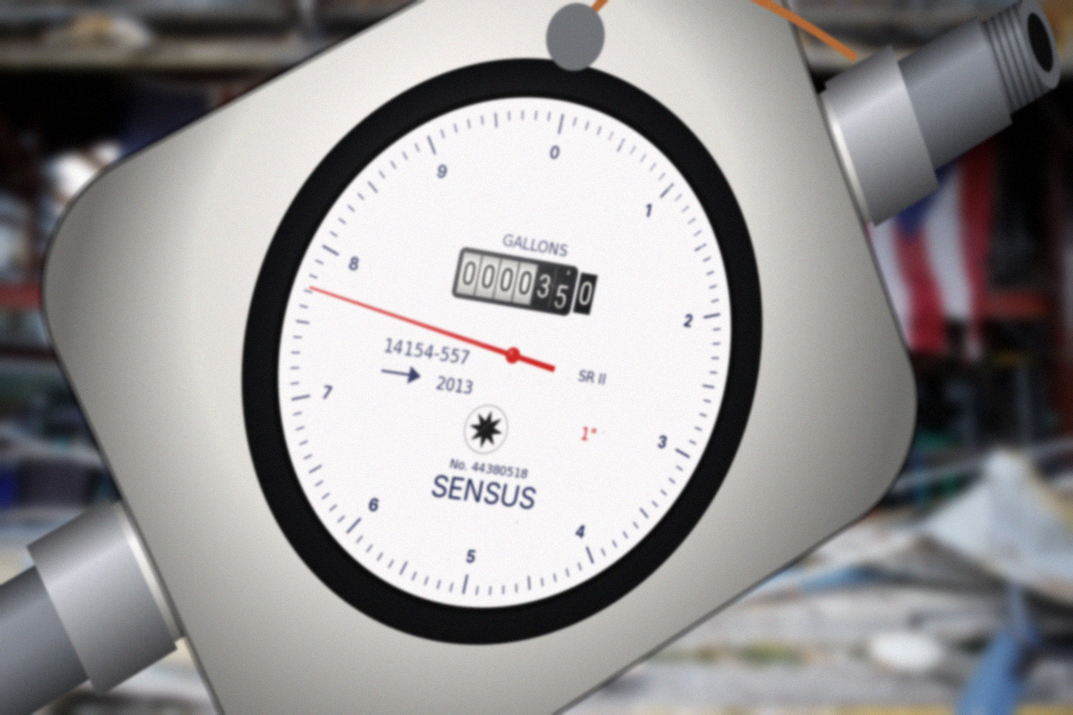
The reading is 347.7 gal
